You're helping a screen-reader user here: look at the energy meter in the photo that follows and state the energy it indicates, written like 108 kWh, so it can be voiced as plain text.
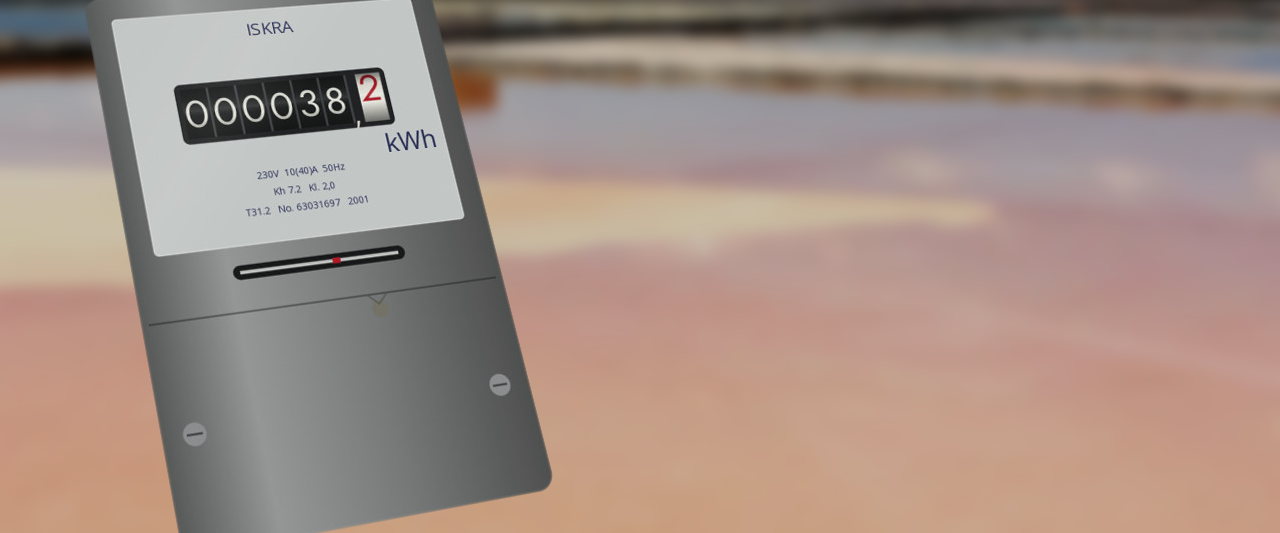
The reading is 38.2 kWh
